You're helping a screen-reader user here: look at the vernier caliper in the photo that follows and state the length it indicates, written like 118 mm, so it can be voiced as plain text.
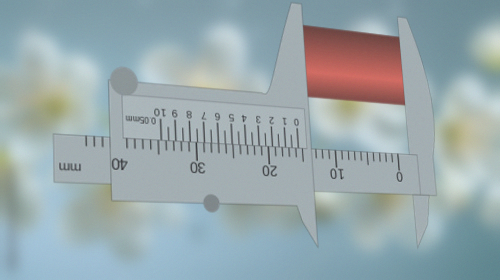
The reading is 15.6 mm
